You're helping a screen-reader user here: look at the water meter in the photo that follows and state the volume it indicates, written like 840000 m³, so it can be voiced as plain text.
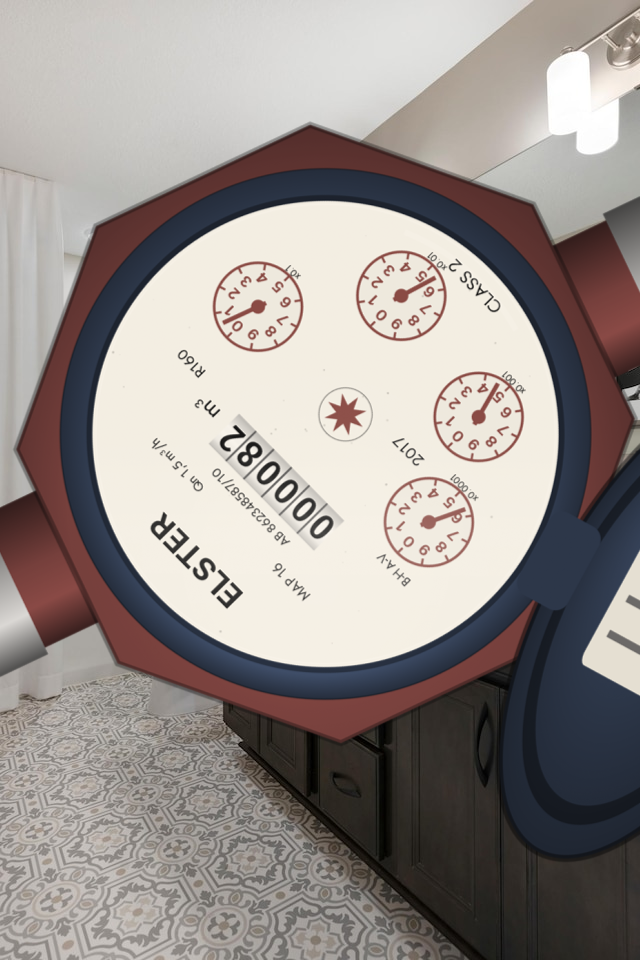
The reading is 82.0545 m³
